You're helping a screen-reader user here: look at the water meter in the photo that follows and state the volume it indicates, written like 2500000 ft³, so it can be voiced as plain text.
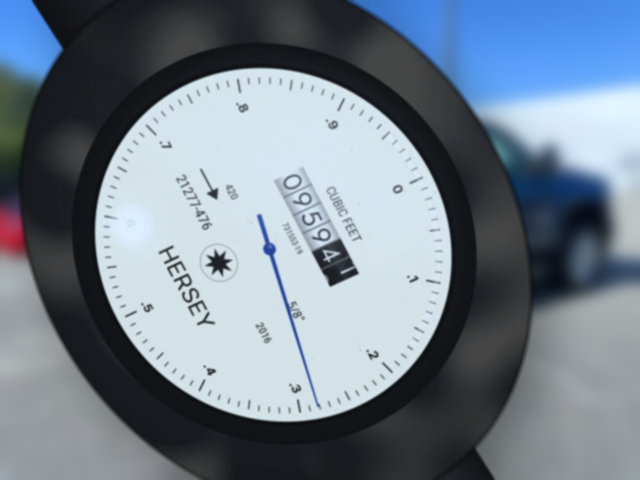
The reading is 95941.28 ft³
